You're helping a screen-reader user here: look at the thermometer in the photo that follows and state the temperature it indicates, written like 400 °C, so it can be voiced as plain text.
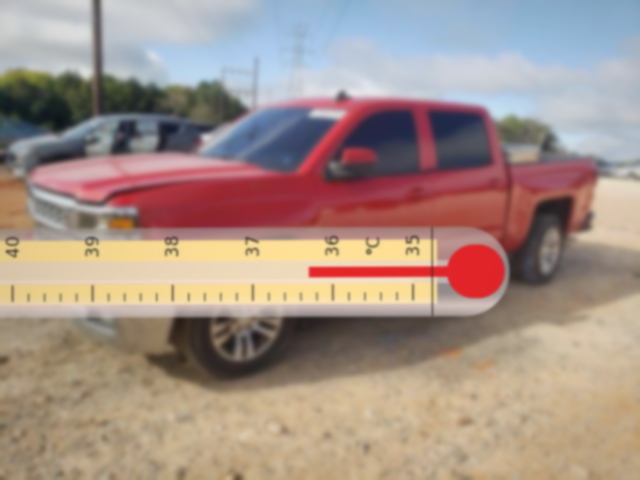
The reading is 36.3 °C
